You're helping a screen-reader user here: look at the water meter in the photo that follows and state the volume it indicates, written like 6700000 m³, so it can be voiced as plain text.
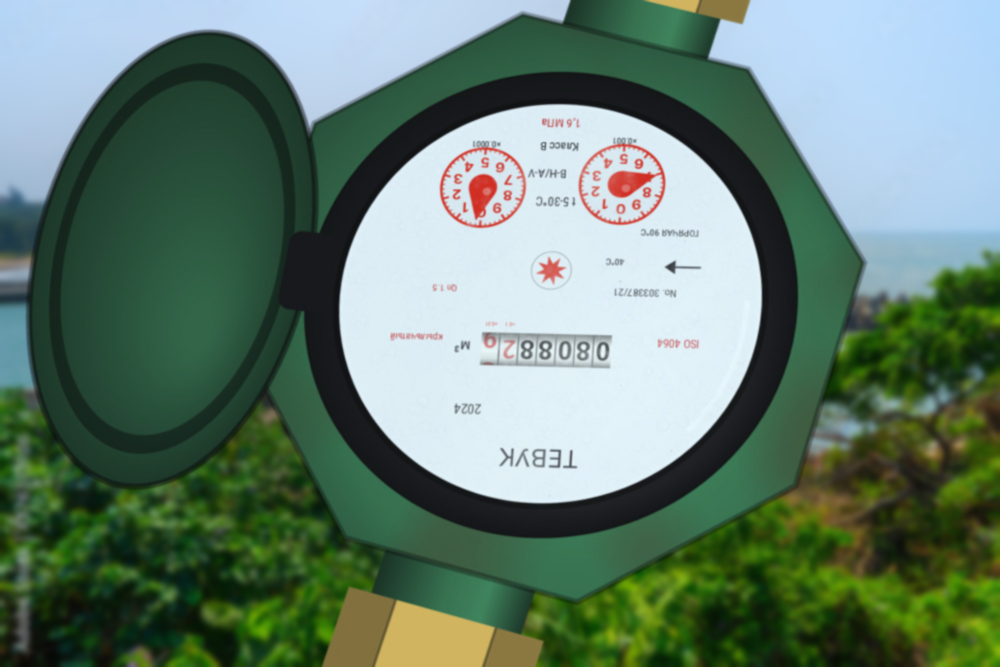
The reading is 8088.2870 m³
